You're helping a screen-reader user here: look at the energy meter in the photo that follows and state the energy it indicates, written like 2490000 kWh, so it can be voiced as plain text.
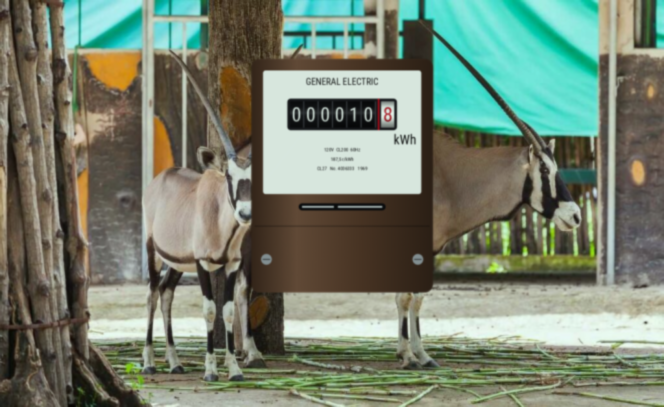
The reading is 10.8 kWh
